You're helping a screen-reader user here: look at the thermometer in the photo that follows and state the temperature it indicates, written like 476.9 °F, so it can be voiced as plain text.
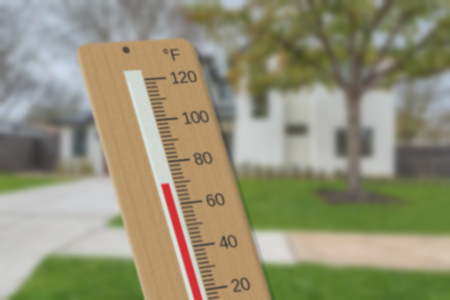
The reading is 70 °F
